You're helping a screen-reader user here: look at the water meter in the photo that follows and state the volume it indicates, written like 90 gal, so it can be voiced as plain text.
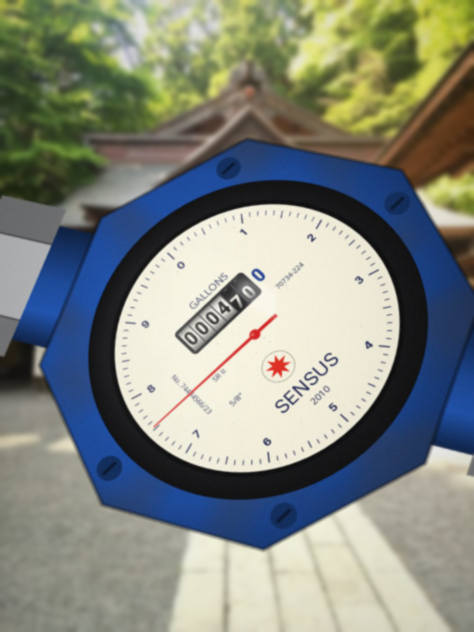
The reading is 4697.5 gal
